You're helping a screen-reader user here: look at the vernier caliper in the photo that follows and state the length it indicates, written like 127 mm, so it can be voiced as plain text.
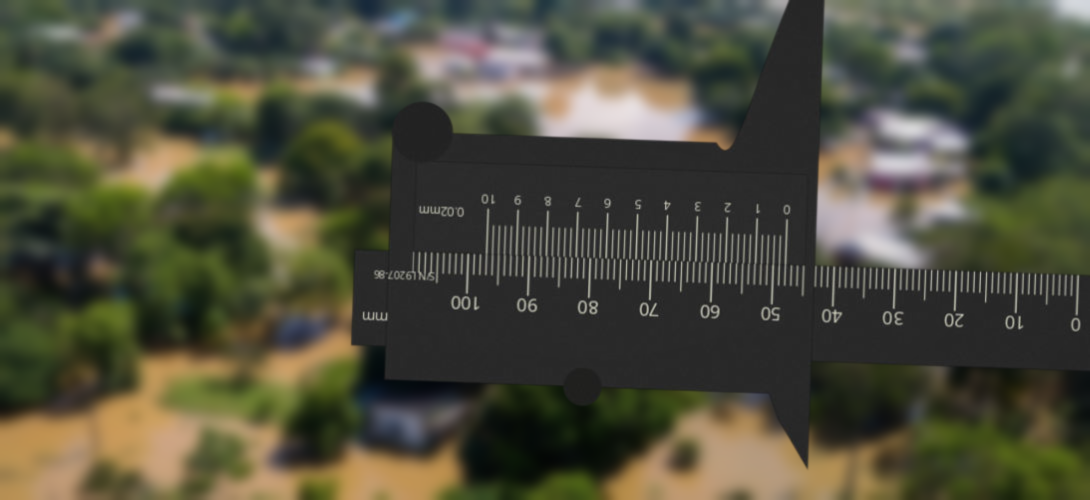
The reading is 48.0 mm
